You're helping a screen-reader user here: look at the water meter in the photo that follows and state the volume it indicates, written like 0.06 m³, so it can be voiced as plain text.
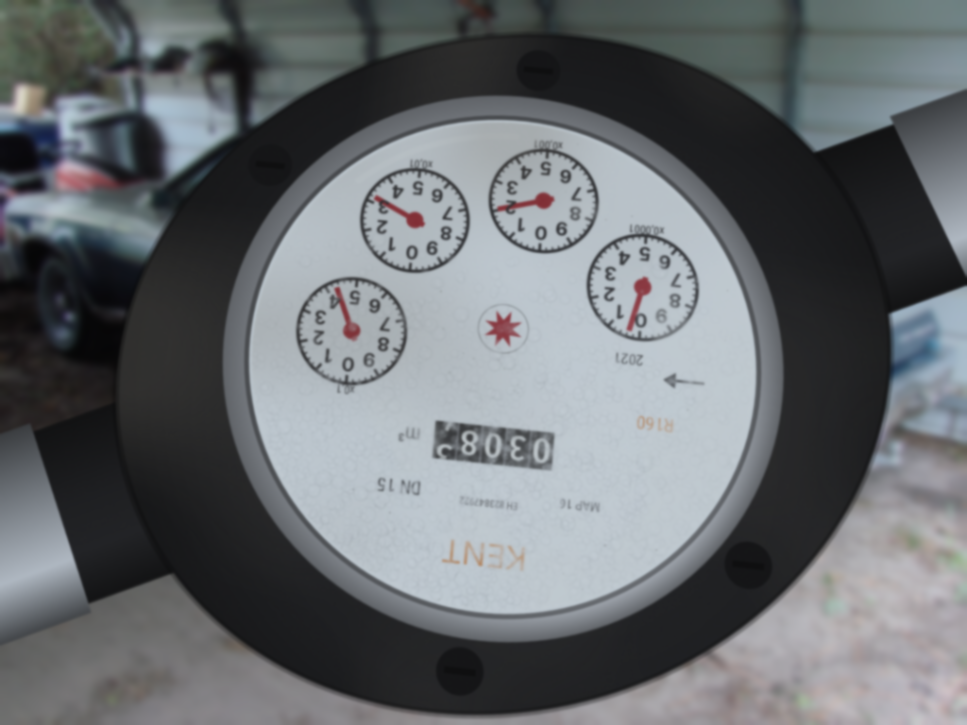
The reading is 3083.4320 m³
